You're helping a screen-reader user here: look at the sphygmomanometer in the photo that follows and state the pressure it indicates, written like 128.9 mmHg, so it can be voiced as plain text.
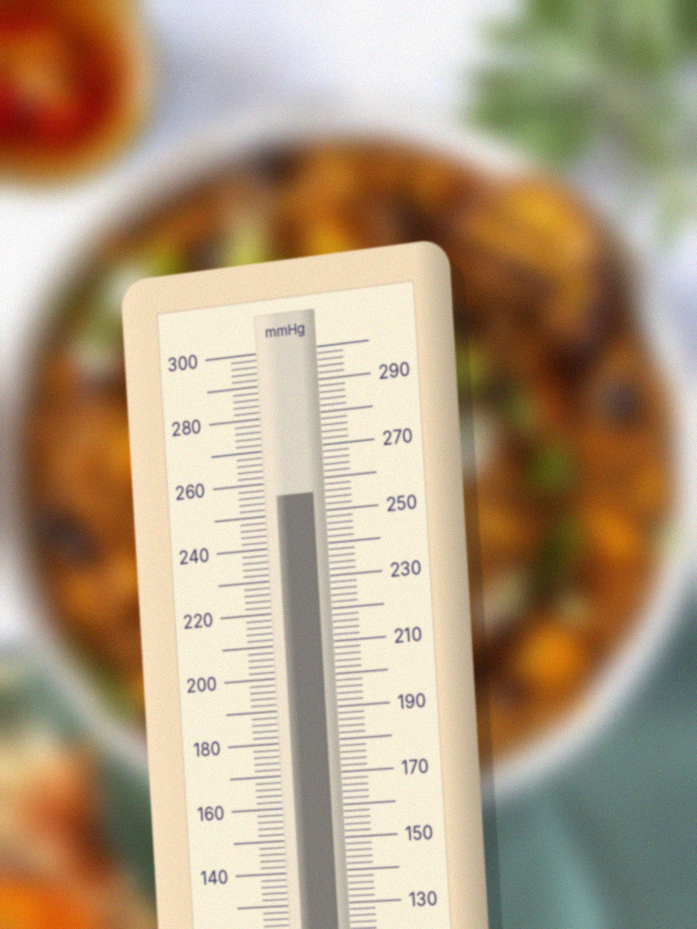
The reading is 256 mmHg
